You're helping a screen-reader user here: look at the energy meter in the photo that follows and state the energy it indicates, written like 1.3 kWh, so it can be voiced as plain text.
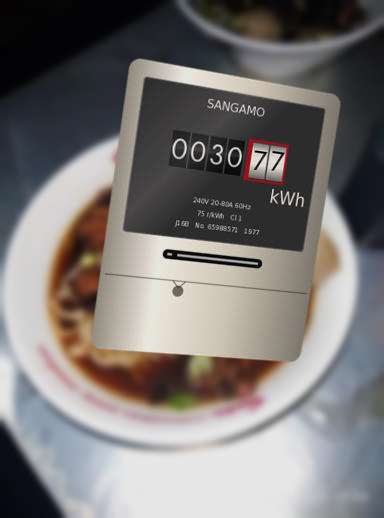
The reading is 30.77 kWh
